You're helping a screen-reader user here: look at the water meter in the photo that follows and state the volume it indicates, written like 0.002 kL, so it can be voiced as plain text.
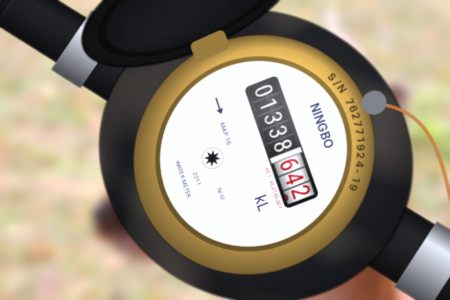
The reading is 1338.642 kL
